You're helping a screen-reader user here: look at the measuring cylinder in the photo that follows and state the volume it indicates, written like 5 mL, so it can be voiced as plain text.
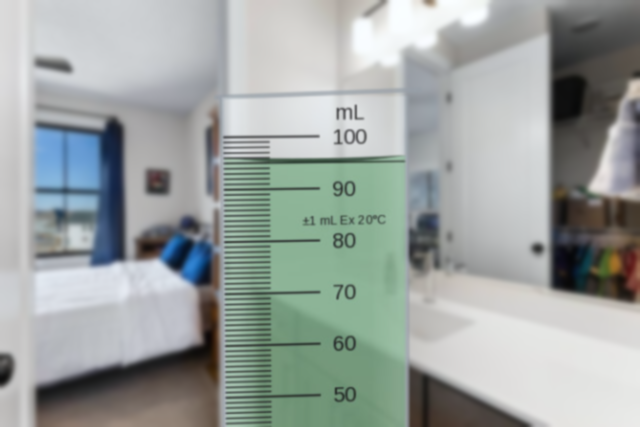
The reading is 95 mL
